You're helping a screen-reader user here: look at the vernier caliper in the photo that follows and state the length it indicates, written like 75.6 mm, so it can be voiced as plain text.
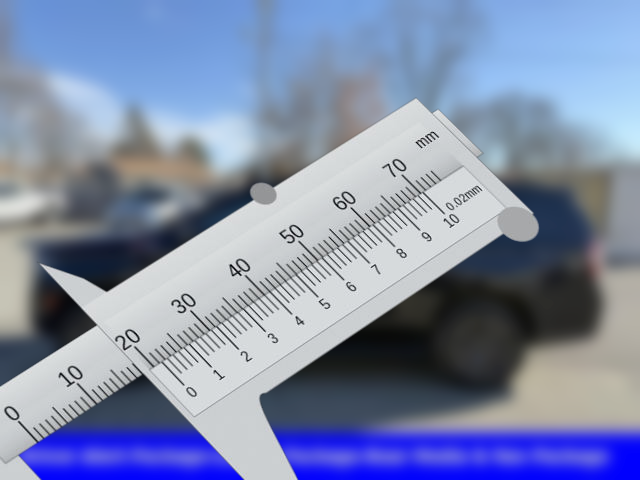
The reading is 21.4 mm
